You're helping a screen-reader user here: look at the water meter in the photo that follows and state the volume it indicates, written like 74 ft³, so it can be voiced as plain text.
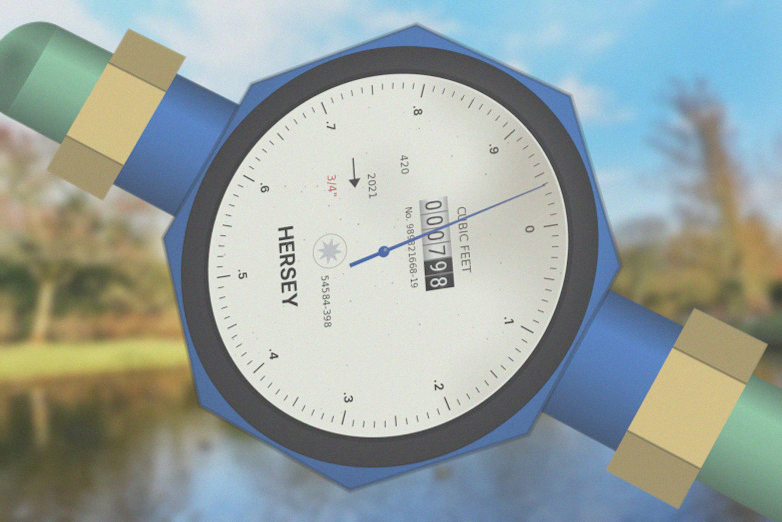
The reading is 797.96 ft³
